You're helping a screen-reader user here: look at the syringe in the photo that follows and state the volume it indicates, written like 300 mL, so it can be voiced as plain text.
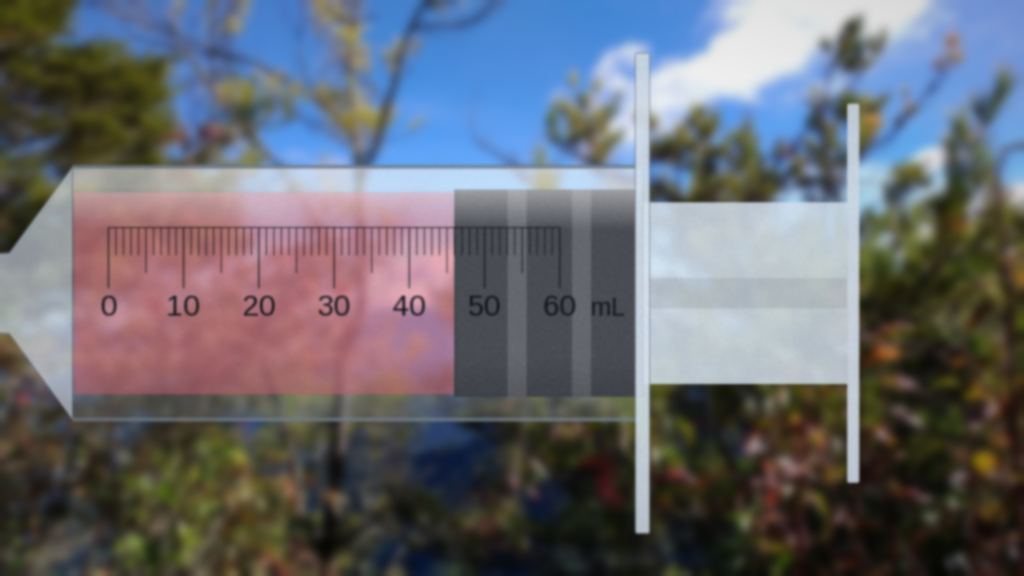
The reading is 46 mL
